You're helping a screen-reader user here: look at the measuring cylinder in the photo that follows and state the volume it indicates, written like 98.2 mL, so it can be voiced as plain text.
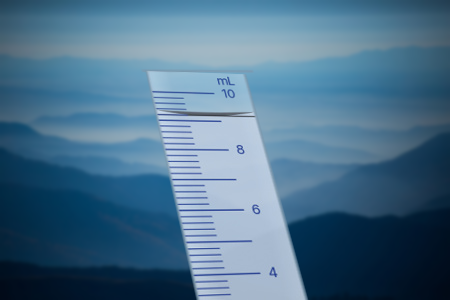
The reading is 9.2 mL
